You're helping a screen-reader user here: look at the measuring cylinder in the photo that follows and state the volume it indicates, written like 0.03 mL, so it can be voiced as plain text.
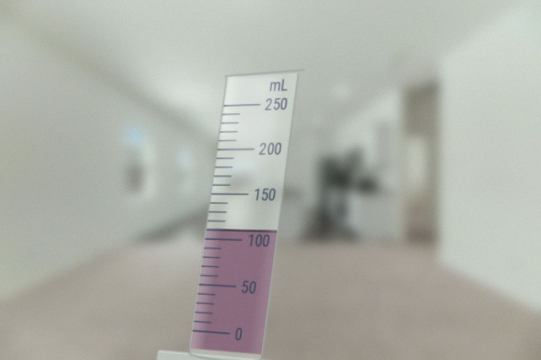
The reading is 110 mL
